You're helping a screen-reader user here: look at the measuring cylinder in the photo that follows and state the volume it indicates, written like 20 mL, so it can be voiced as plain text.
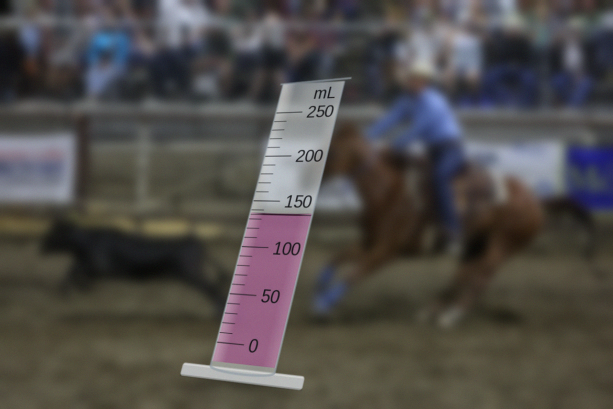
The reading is 135 mL
